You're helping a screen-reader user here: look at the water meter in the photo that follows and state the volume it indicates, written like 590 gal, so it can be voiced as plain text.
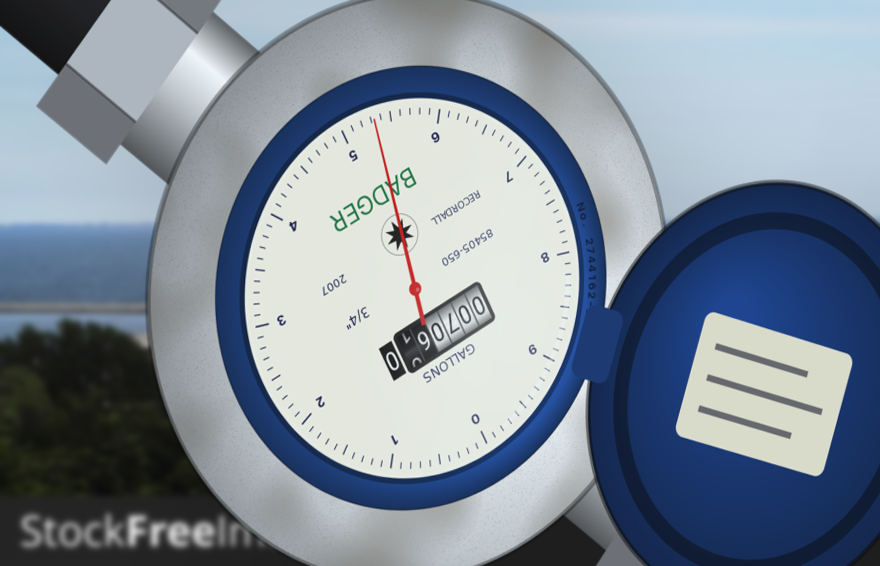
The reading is 70605.3 gal
